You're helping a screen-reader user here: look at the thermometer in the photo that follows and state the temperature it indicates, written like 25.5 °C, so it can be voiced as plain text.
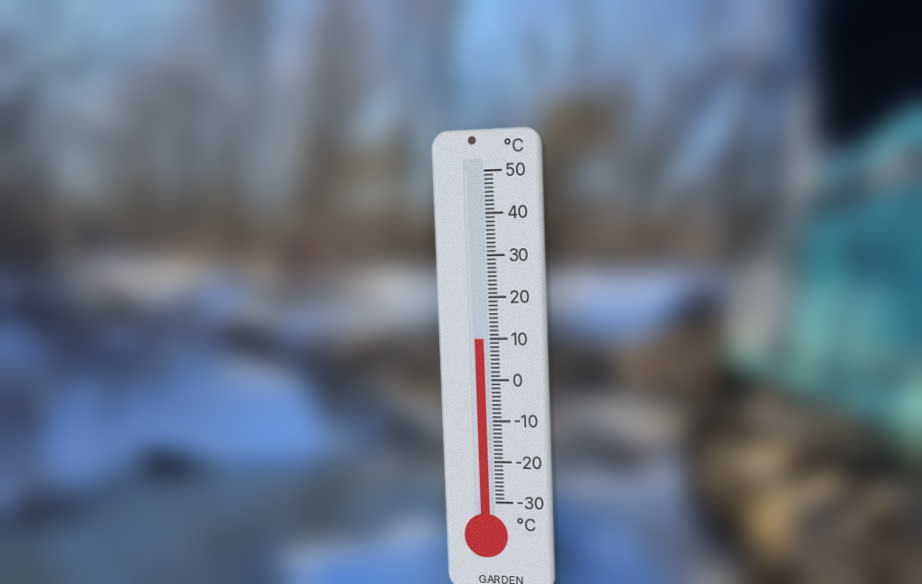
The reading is 10 °C
